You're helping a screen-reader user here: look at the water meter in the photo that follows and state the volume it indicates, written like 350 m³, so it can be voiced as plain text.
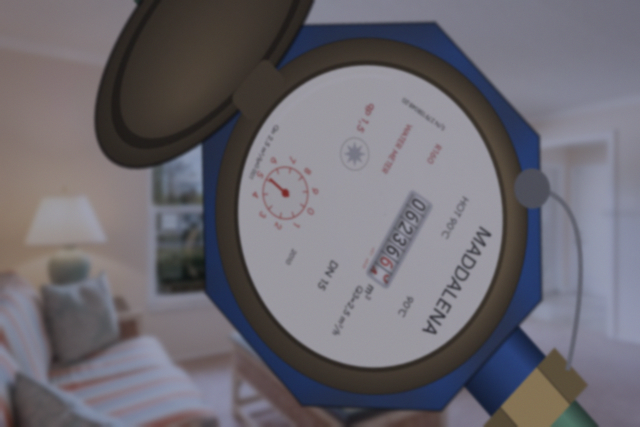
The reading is 6236.635 m³
